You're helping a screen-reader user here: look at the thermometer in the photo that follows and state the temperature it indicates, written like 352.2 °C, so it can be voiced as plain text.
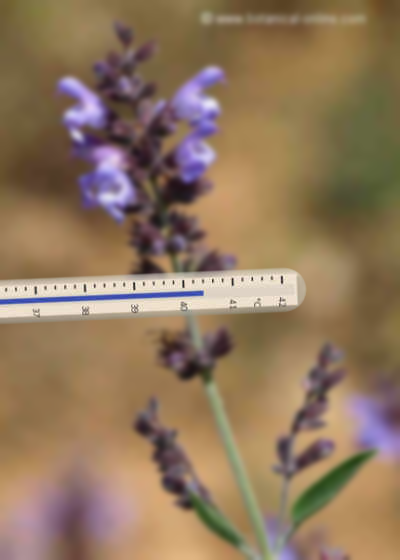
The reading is 40.4 °C
